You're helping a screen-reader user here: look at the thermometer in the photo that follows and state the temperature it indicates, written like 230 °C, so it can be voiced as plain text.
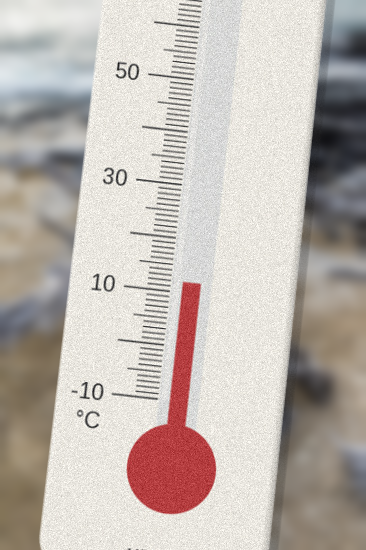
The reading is 12 °C
